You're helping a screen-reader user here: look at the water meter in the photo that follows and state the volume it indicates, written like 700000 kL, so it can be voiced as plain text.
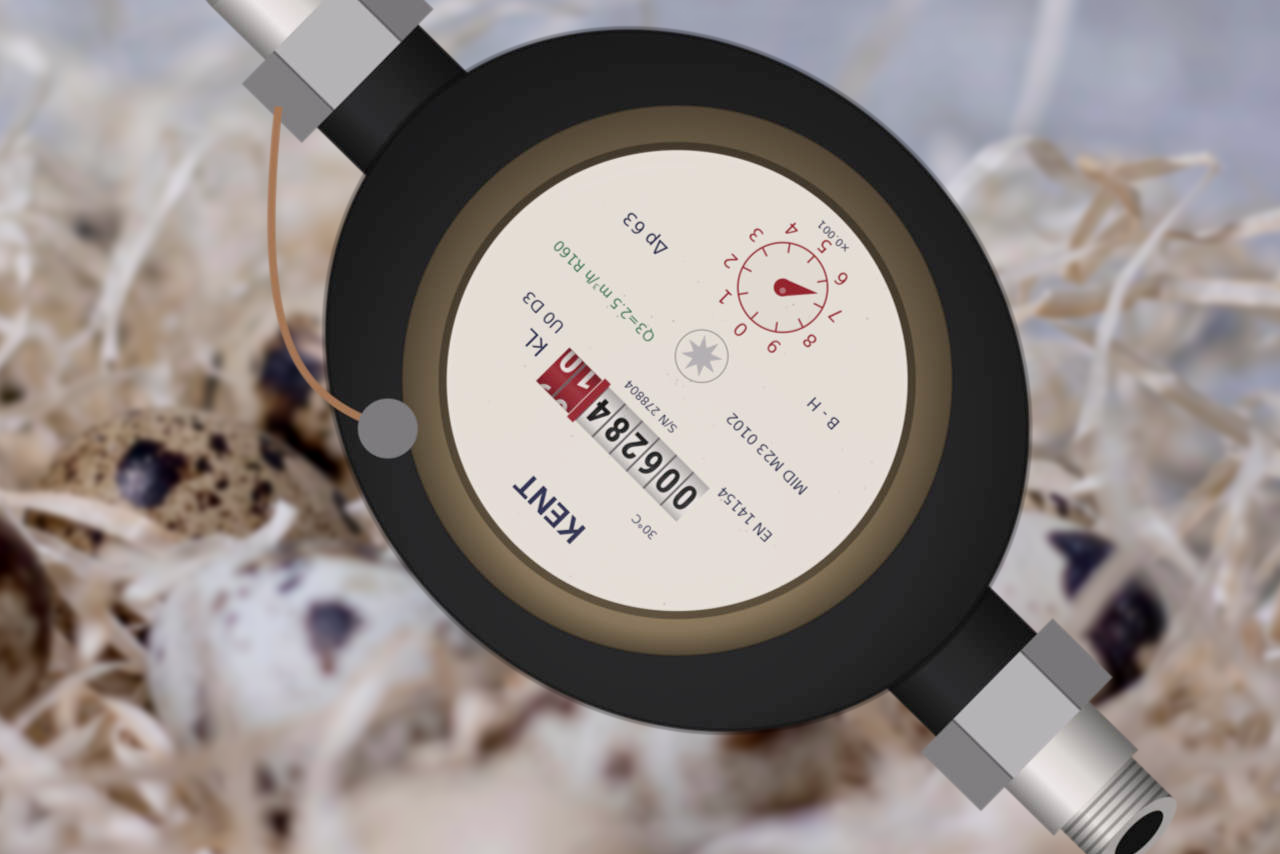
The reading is 6284.096 kL
